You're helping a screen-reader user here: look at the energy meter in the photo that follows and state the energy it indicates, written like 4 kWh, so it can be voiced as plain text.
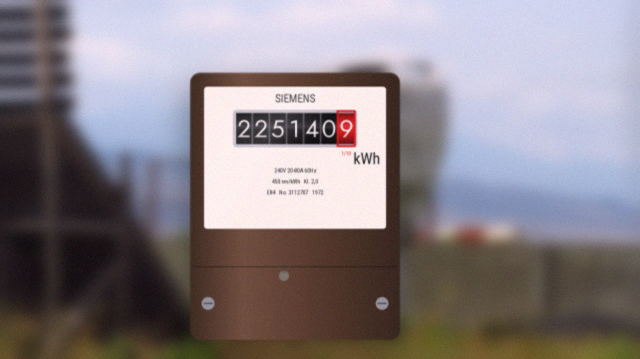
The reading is 225140.9 kWh
